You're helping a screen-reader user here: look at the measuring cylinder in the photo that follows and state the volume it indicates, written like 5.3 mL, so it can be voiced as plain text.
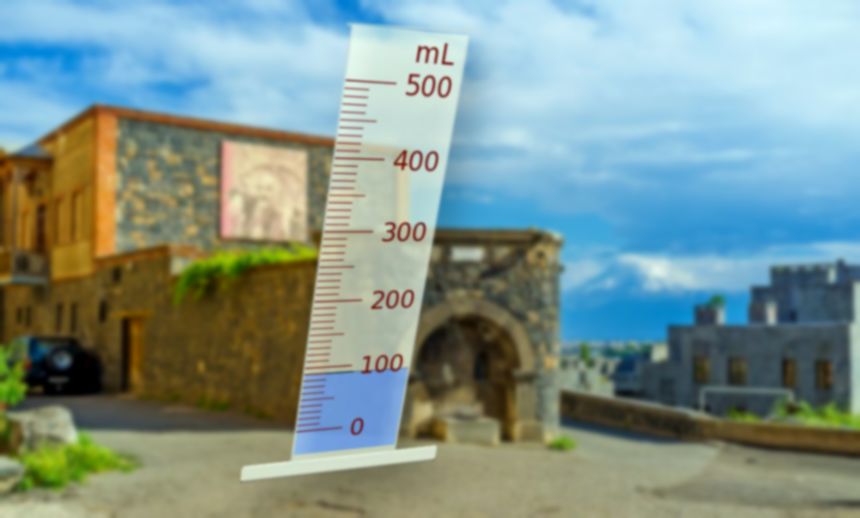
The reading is 90 mL
